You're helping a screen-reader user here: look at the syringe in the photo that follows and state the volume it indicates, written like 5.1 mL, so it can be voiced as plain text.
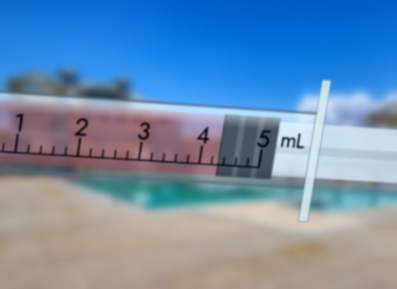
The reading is 4.3 mL
